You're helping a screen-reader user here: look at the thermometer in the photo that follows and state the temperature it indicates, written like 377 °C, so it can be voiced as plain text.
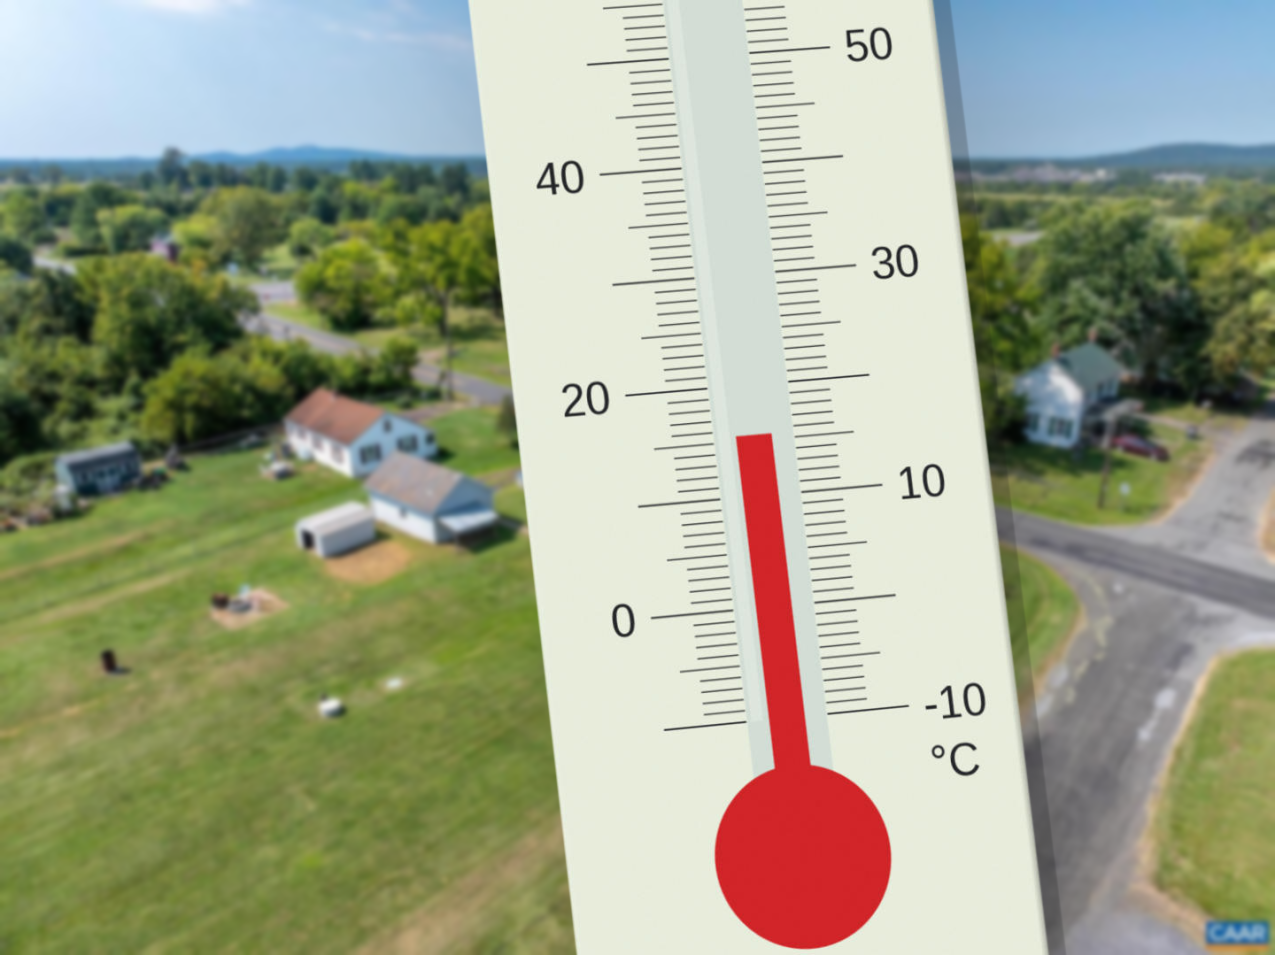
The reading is 15.5 °C
